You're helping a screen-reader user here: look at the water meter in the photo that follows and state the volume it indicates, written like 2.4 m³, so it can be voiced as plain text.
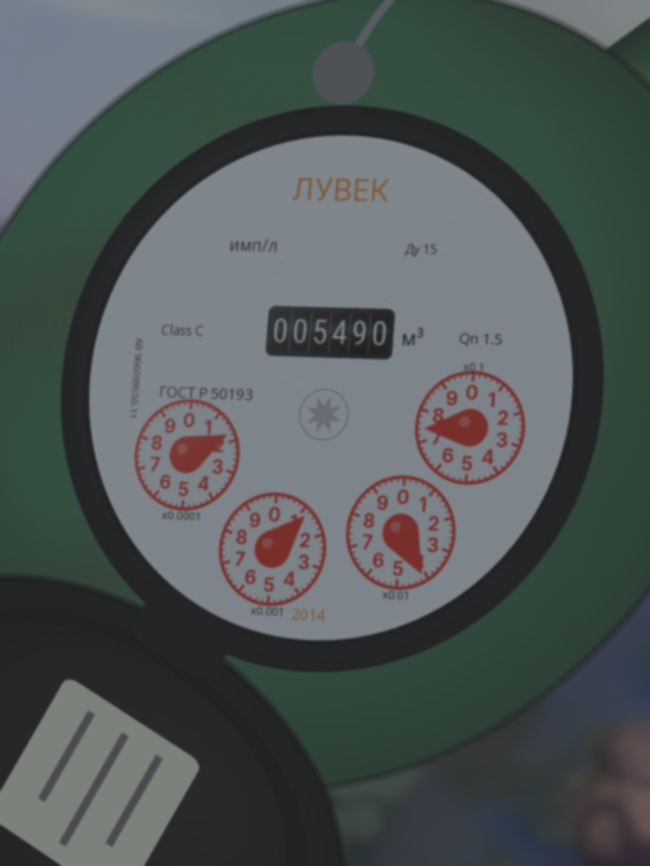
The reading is 5490.7411 m³
